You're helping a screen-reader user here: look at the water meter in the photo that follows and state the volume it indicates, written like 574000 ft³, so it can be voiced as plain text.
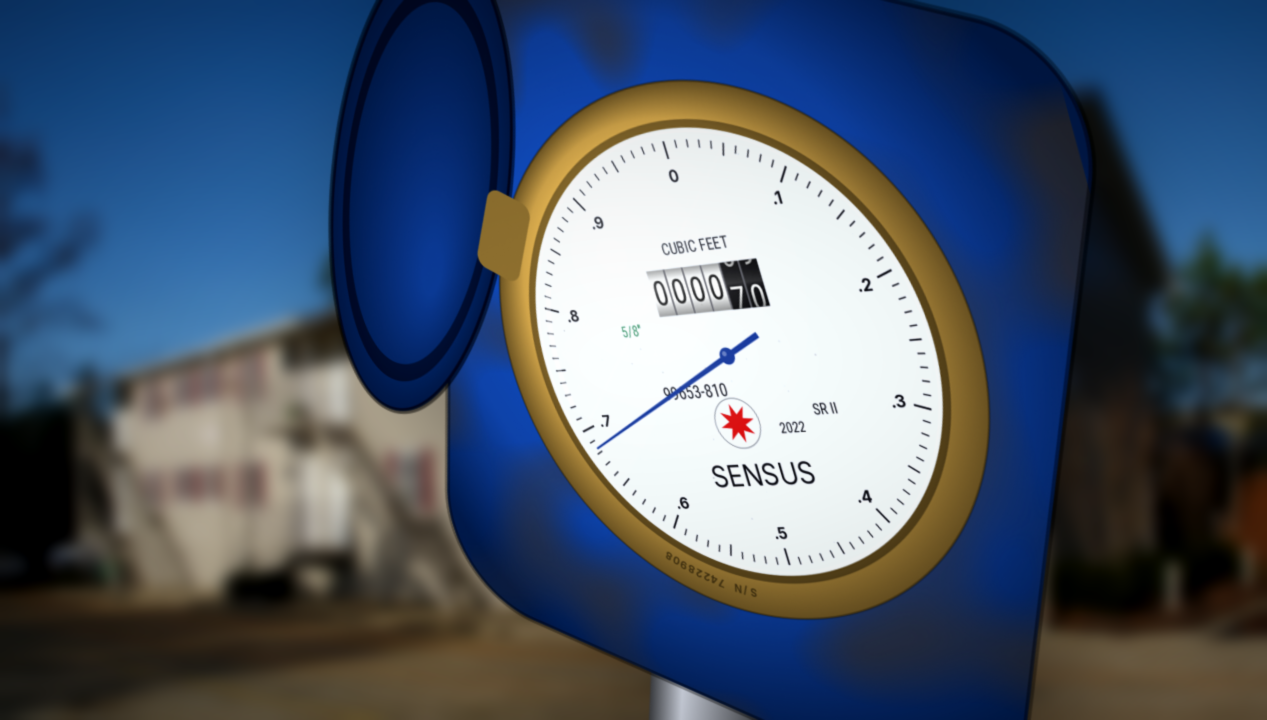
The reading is 69.68 ft³
